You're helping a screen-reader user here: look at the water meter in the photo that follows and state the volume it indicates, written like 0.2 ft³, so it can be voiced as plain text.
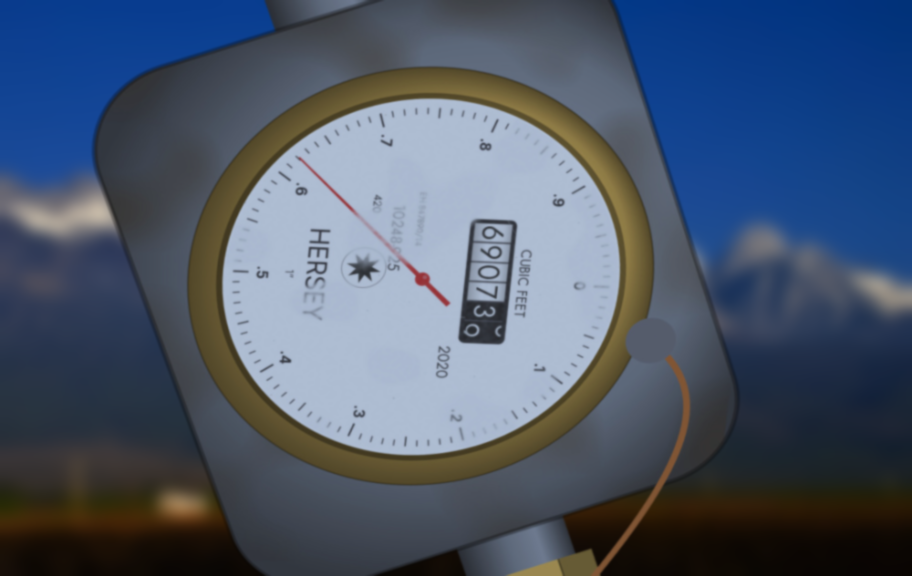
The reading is 690738.62 ft³
